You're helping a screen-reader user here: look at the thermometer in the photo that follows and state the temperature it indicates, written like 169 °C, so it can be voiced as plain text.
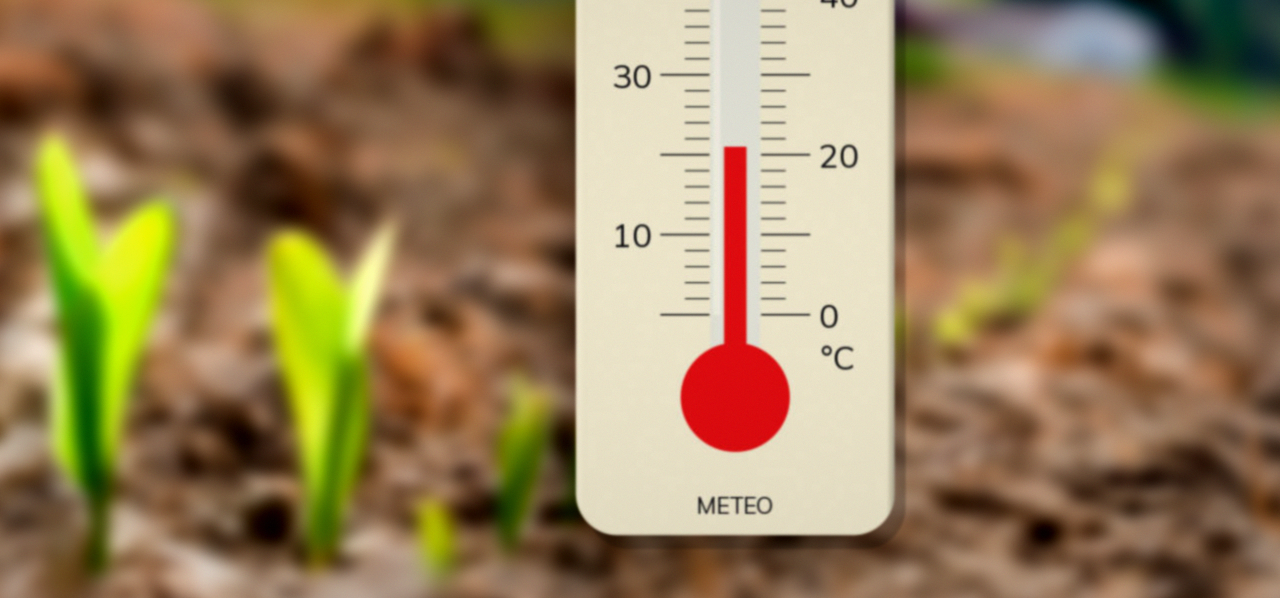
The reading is 21 °C
